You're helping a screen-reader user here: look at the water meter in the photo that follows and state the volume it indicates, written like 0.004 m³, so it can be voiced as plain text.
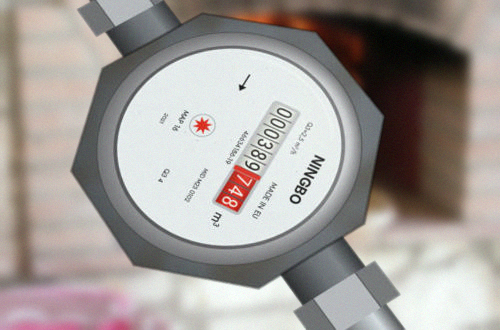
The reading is 389.748 m³
